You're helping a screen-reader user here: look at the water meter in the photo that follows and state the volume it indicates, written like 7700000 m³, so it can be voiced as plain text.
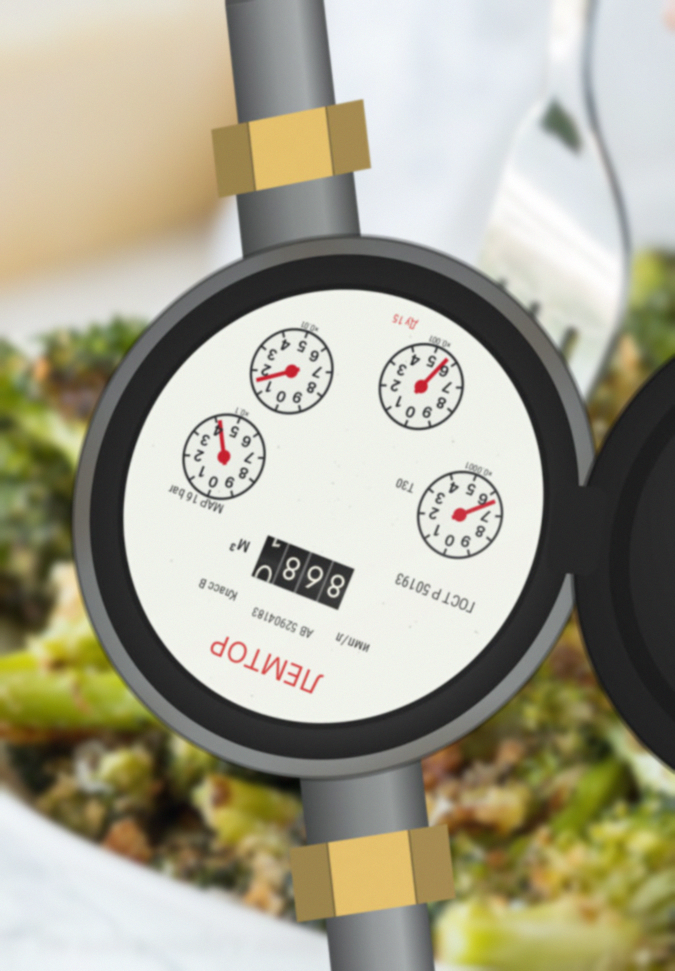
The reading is 8680.4156 m³
